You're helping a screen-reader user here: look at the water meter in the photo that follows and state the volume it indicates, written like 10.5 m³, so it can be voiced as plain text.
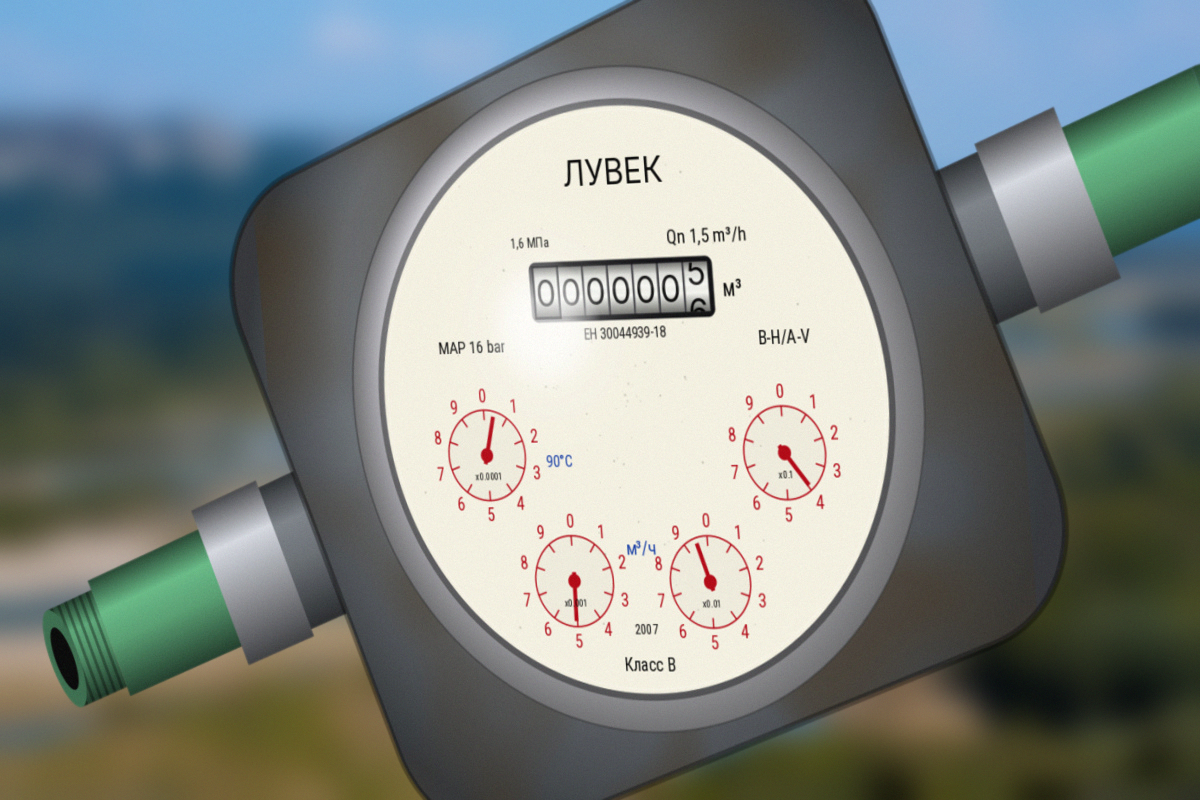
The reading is 5.3950 m³
